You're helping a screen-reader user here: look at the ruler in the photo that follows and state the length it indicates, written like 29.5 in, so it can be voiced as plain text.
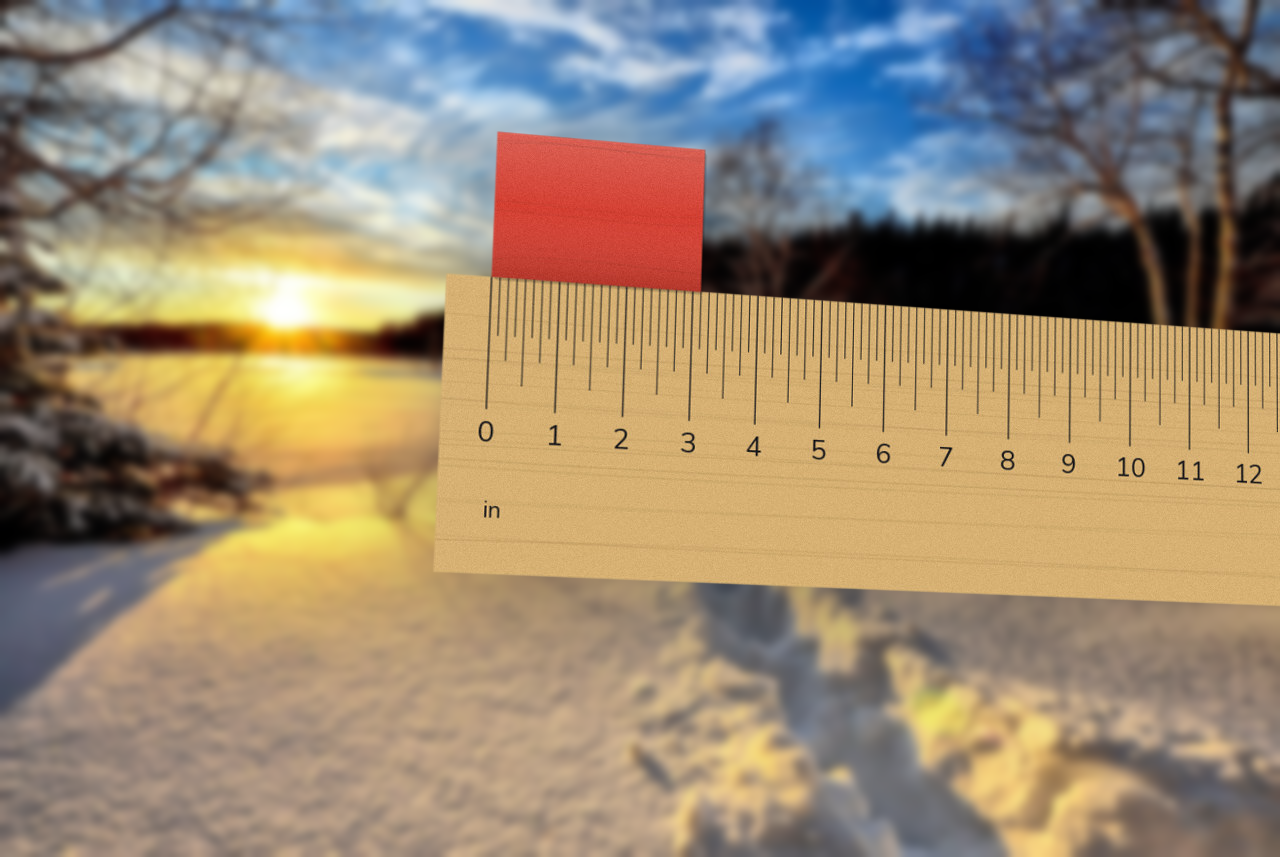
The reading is 3.125 in
